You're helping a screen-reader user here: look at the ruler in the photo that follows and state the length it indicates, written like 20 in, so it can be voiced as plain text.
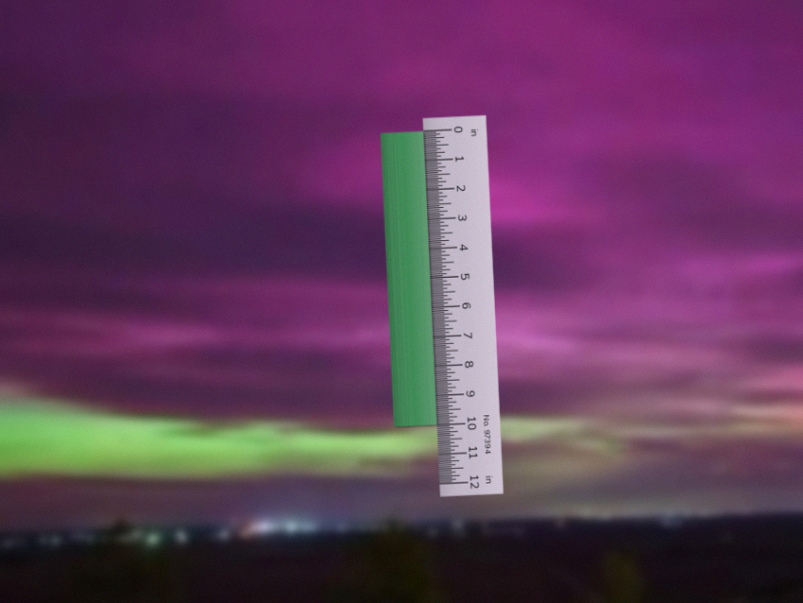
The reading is 10 in
